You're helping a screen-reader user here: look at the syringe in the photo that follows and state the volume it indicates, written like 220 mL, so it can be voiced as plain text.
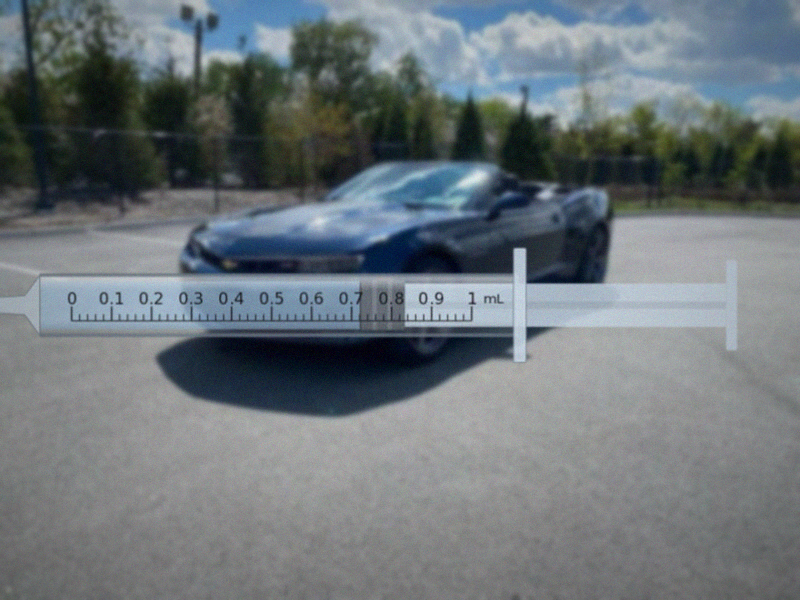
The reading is 0.72 mL
